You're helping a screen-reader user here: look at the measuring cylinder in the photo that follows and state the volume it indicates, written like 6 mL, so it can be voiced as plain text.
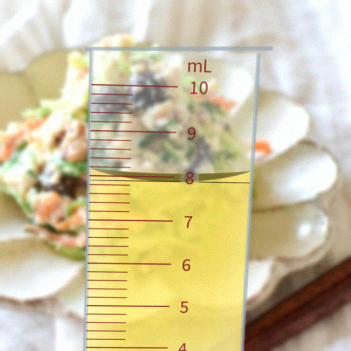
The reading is 7.9 mL
